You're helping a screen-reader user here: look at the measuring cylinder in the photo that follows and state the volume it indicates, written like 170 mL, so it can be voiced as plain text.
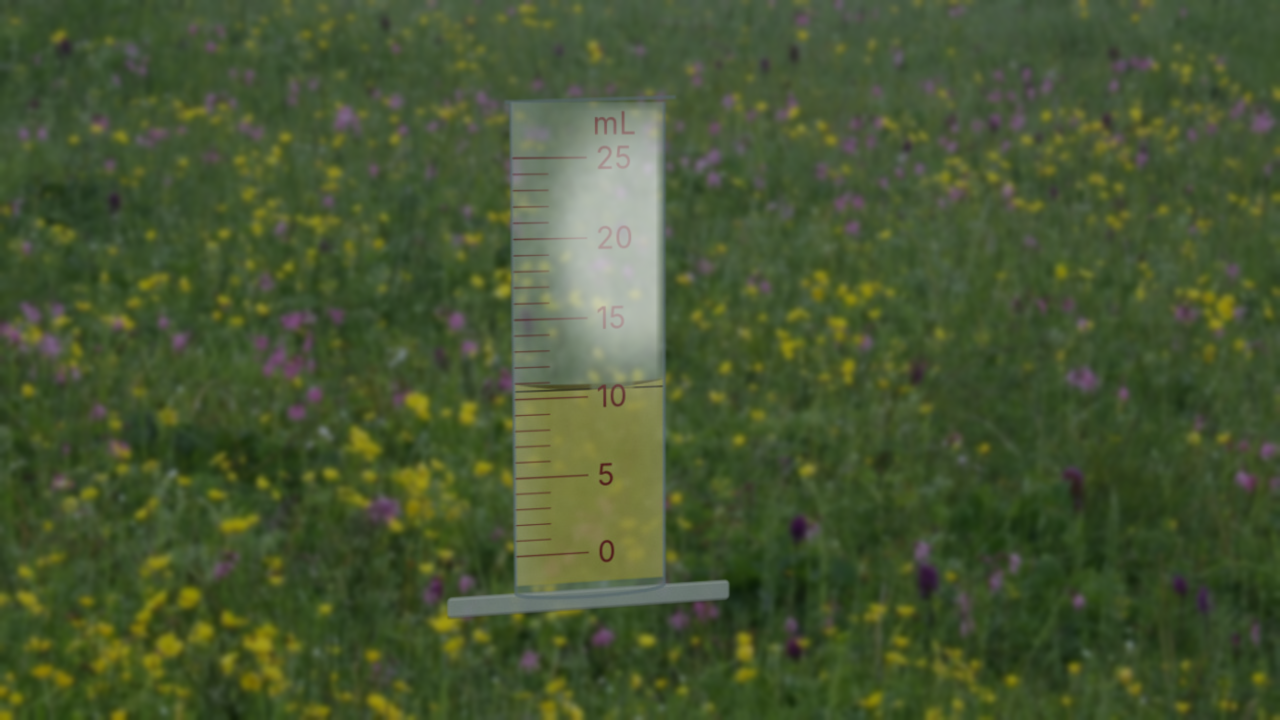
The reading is 10.5 mL
